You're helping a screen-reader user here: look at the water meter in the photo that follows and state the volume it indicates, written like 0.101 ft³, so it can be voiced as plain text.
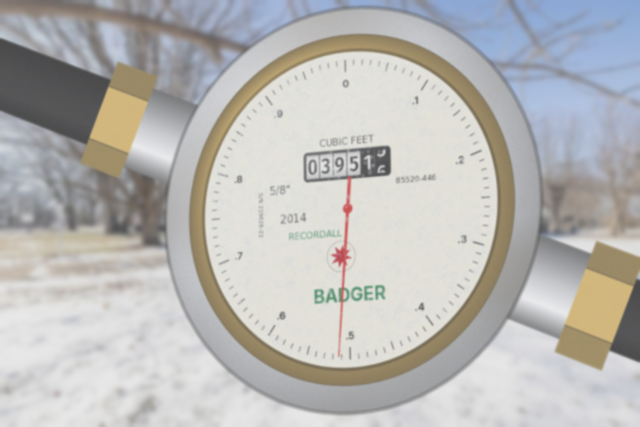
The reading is 39515.51 ft³
